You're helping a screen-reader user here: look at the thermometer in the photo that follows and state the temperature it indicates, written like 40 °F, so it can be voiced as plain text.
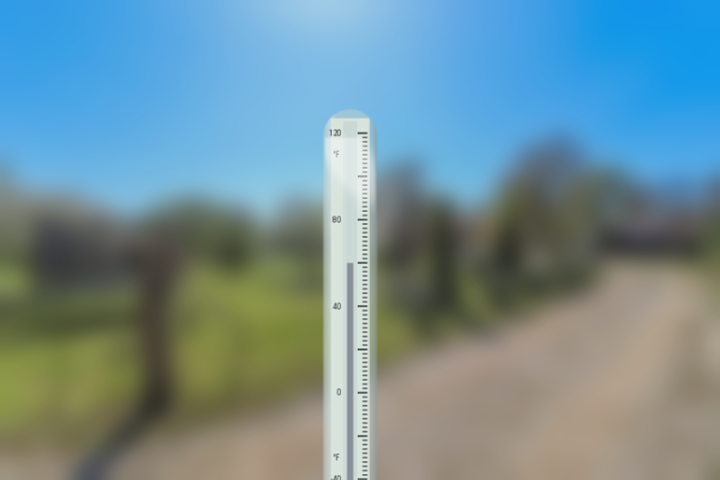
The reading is 60 °F
